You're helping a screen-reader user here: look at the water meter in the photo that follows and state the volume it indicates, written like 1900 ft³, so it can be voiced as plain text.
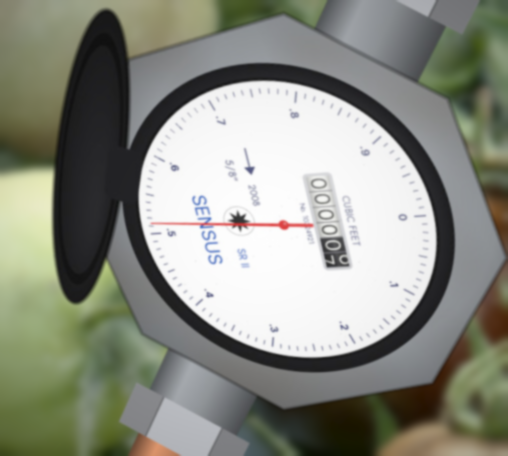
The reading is 6.51 ft³
